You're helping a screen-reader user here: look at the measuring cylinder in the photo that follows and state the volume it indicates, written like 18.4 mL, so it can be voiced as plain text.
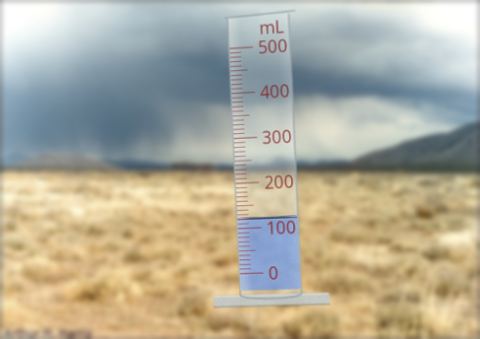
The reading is 120 mL
